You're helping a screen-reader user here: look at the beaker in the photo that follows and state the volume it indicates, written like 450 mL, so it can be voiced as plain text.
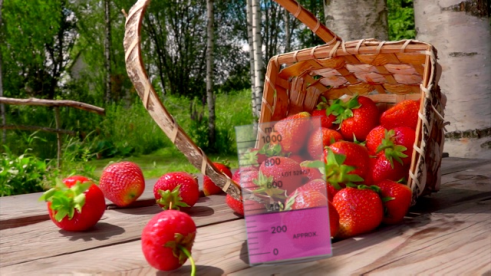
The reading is 350 mL
